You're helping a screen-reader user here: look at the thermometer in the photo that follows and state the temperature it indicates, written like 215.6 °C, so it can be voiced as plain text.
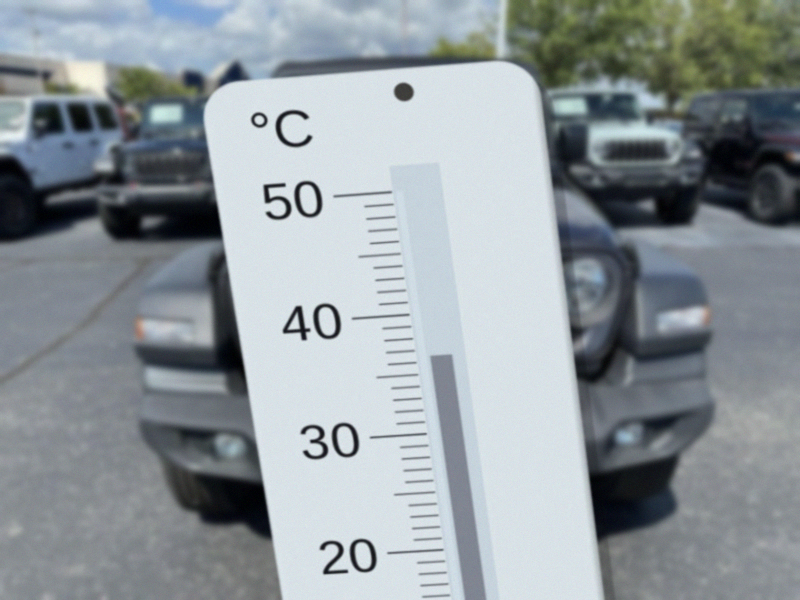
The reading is 36.5 °C
